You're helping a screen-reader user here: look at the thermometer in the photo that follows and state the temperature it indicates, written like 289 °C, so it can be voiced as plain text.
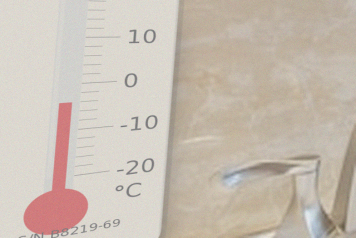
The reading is -4 °C
